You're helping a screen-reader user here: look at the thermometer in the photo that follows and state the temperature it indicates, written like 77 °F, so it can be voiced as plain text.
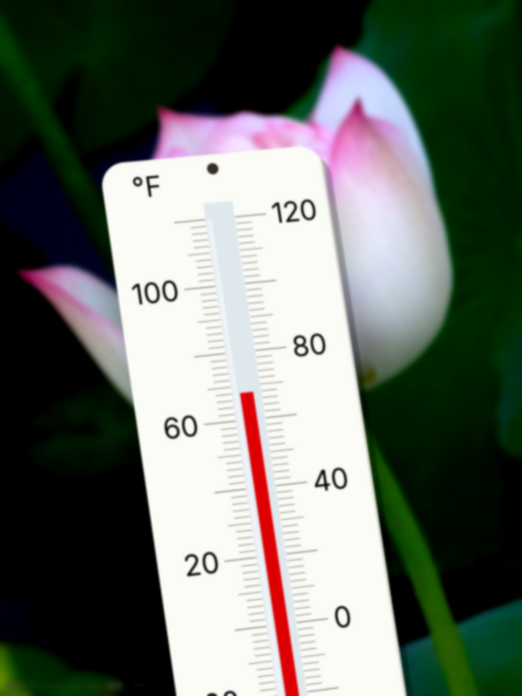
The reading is 68 °F
